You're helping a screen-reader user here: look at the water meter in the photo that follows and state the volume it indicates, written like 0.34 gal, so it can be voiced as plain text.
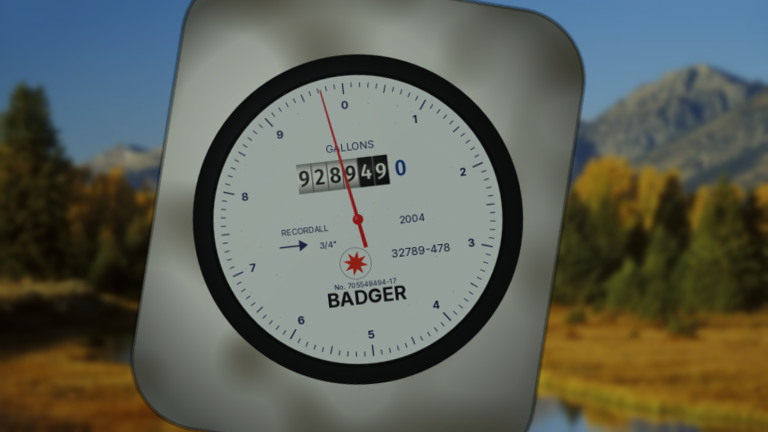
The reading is 9289489.7 gal
